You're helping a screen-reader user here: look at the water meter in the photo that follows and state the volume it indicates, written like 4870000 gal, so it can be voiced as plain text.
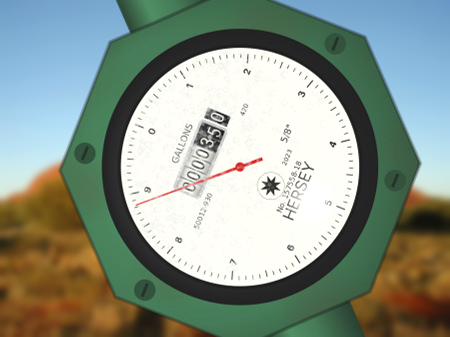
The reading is 348.8 gal
